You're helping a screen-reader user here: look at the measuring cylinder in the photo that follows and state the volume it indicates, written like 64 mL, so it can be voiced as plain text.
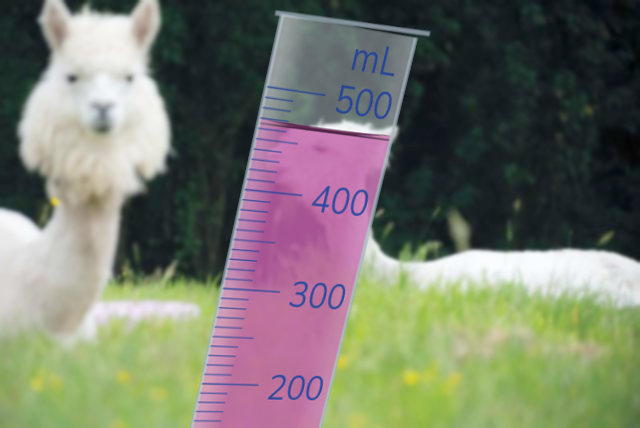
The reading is 465 mL
